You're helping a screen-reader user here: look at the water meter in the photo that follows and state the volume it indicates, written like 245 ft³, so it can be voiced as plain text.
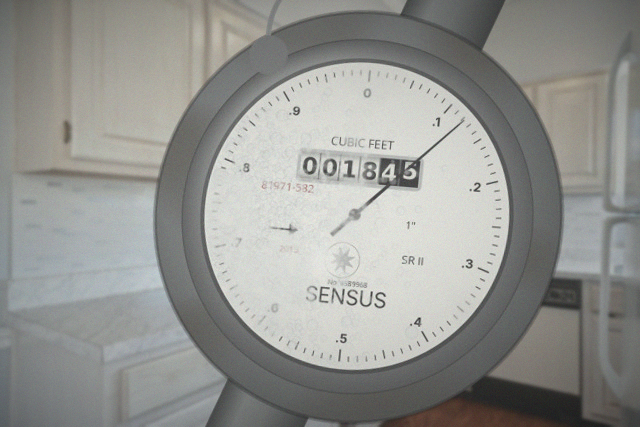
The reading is 1845.12 ft³
